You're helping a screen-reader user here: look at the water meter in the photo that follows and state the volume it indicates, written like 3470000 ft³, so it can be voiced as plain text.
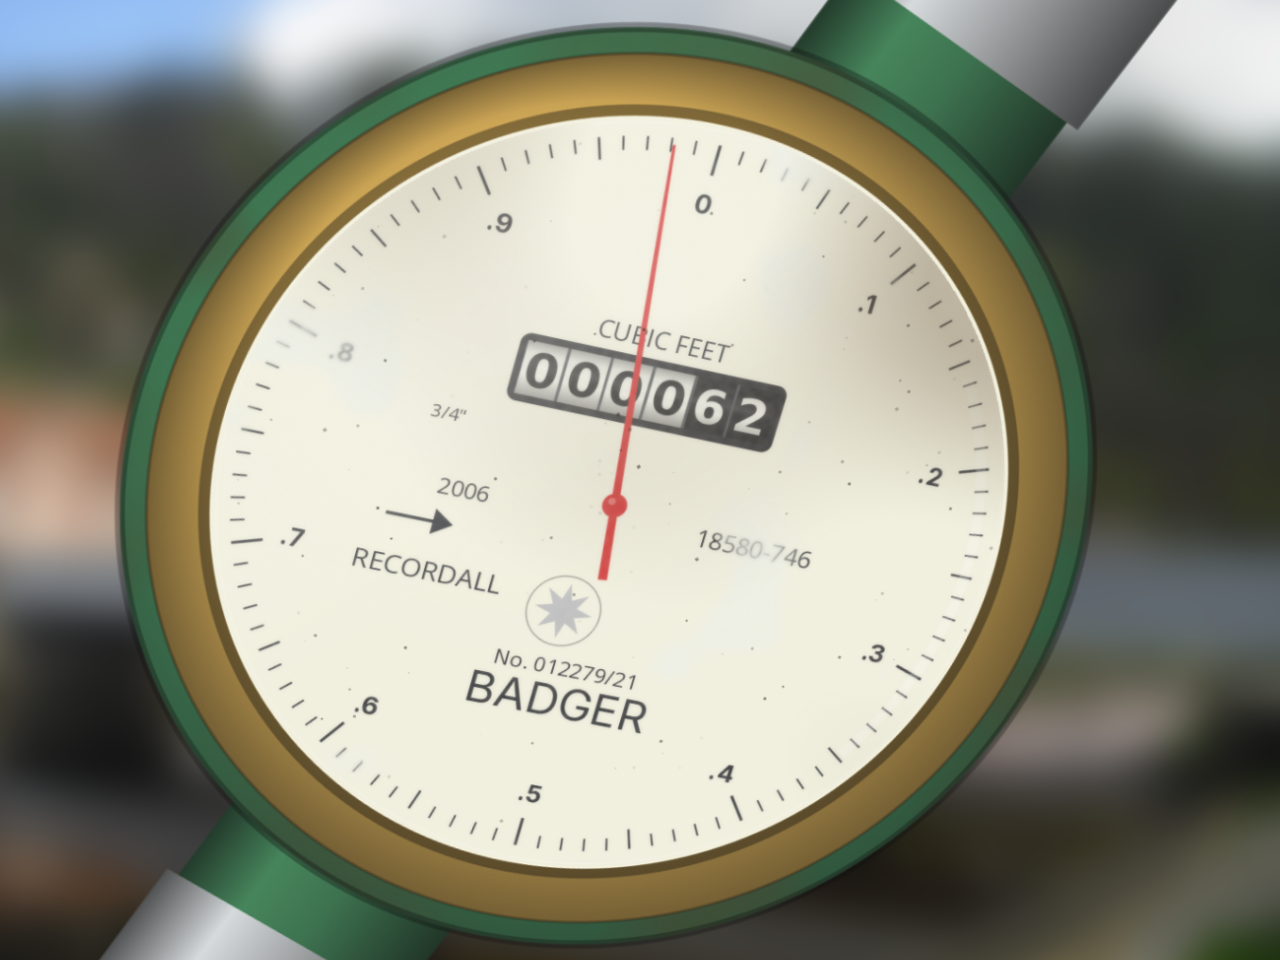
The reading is 61.98 ft³
